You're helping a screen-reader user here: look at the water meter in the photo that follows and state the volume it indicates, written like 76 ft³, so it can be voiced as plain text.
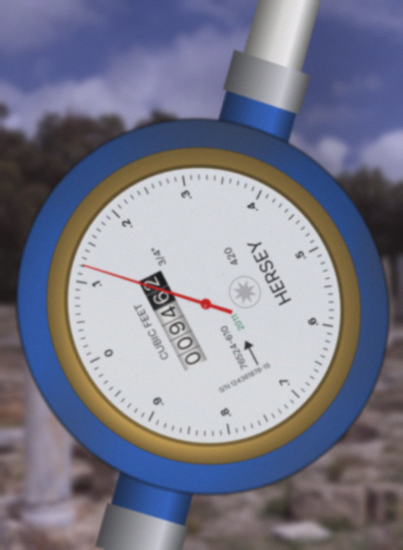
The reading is 9462.12 ft³
